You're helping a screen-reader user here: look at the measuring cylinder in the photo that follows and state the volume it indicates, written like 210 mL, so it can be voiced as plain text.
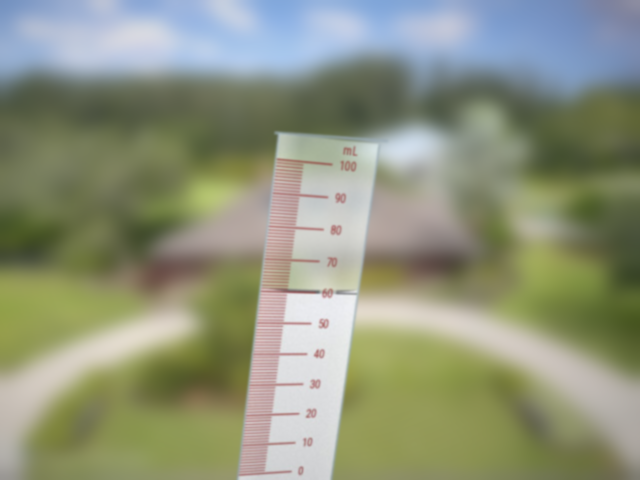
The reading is 60 mL
